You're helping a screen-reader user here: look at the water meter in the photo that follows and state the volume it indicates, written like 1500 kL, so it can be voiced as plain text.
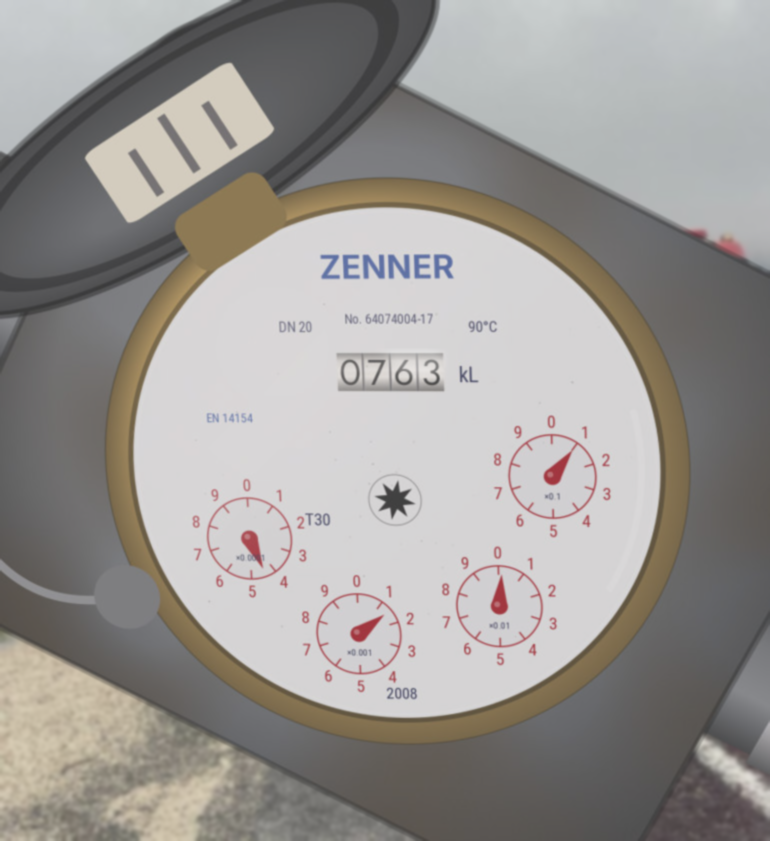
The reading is 763.1014 kL
